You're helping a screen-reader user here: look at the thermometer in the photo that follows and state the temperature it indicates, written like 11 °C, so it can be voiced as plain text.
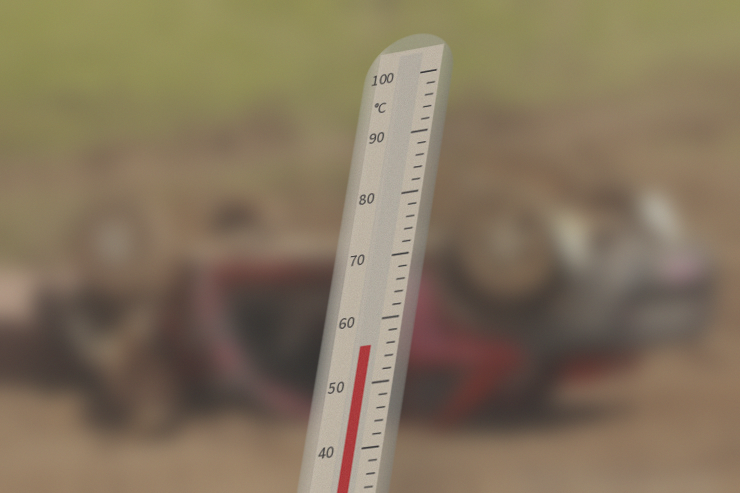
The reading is 56 °C
